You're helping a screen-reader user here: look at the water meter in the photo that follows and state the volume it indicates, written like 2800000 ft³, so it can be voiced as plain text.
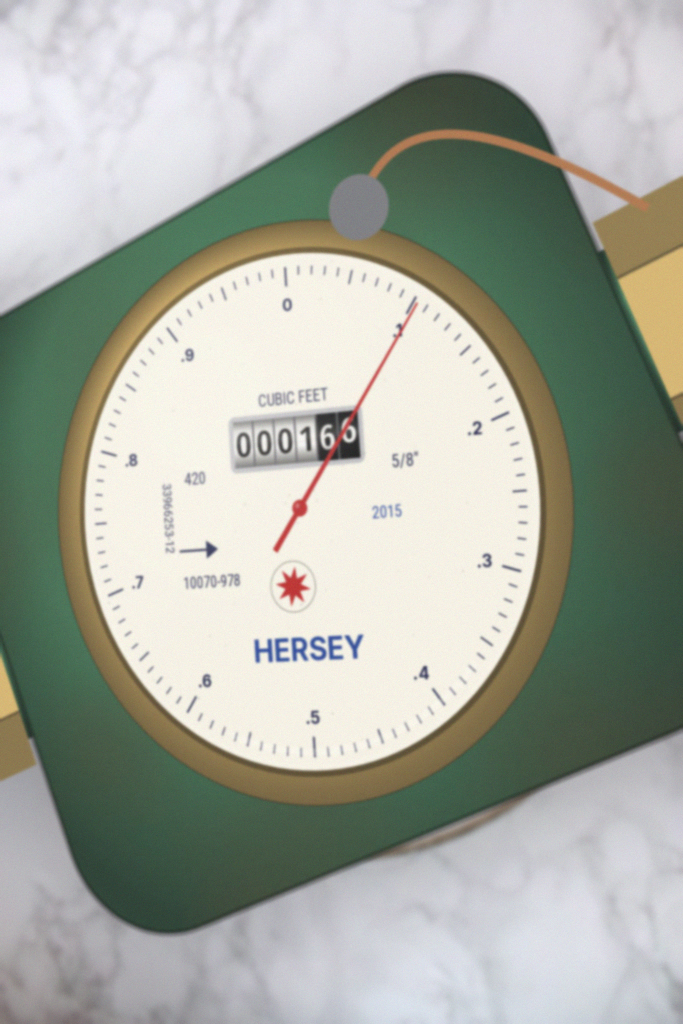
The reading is 166.10 ft³
